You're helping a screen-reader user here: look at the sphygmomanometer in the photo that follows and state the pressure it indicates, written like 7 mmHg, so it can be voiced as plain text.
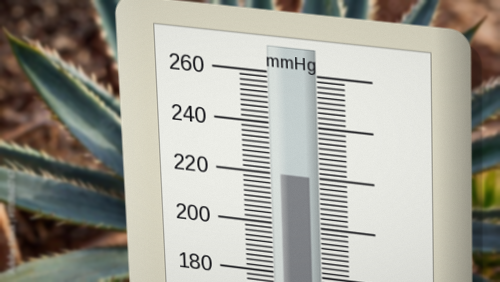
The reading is 220 mmHg
